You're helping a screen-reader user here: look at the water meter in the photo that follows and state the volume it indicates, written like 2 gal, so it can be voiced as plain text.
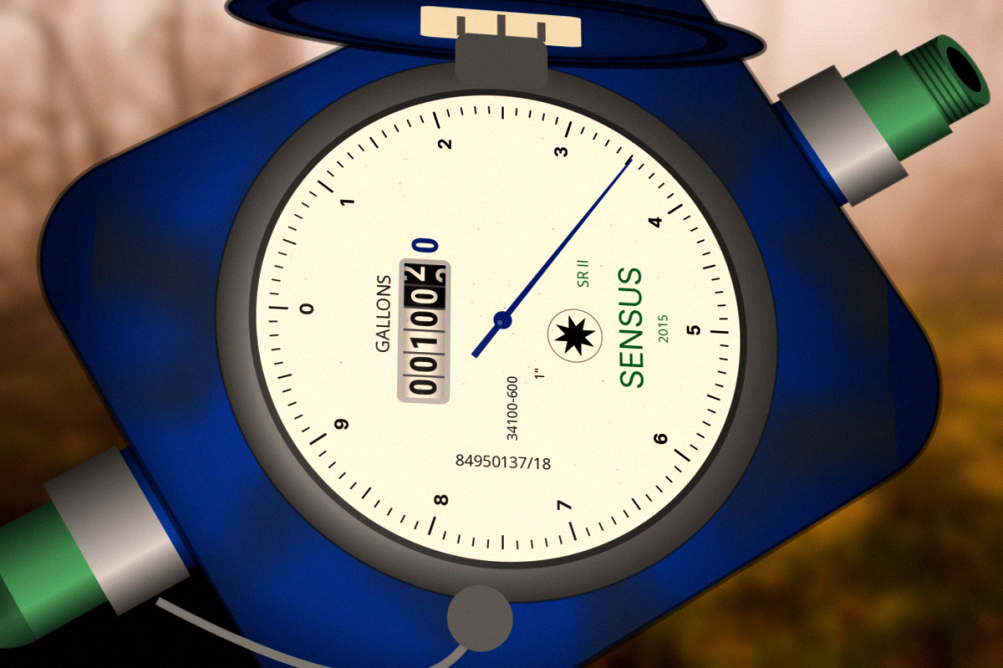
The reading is 10023.5 gal
